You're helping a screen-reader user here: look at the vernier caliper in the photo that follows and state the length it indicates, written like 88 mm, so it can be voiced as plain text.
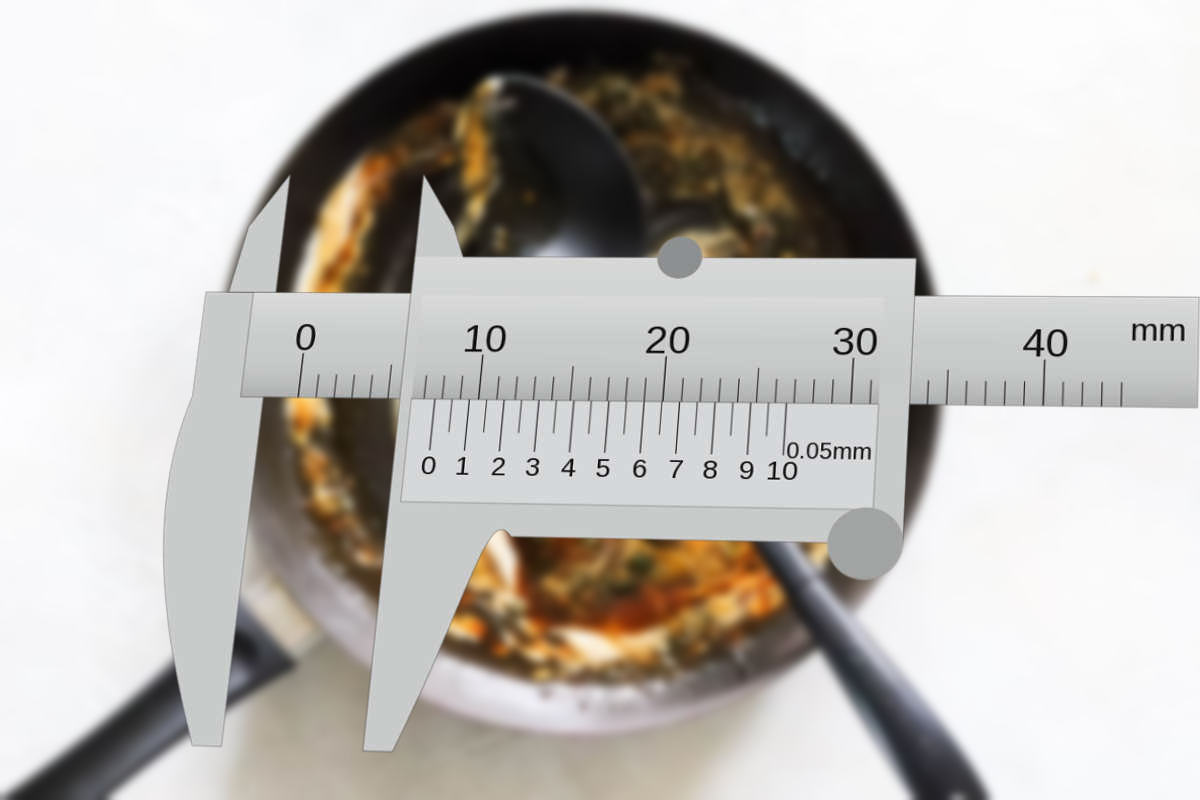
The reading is 7.6 mm
